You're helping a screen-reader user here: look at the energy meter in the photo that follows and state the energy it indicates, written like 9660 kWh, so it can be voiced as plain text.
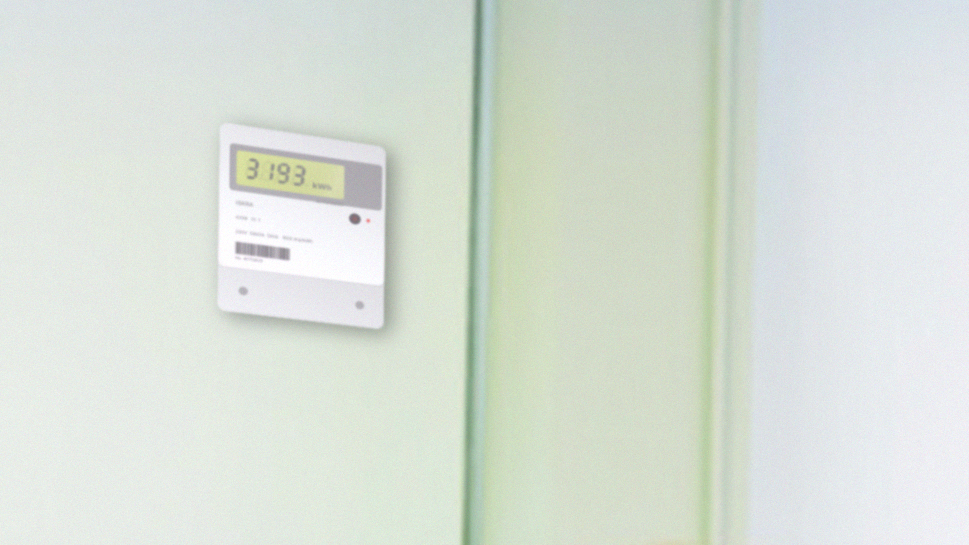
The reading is 3193 kWh
